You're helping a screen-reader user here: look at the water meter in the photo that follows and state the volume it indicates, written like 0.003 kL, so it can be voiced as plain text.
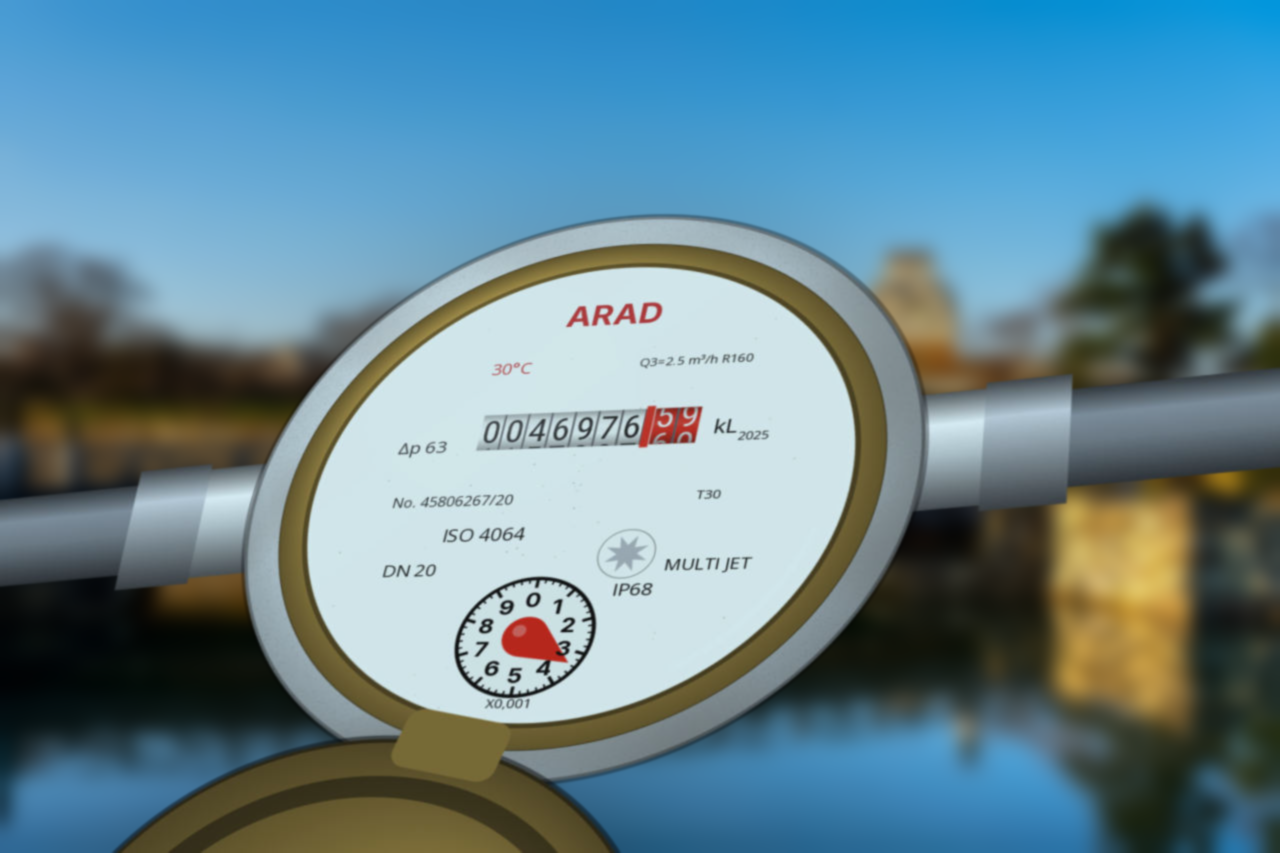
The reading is 46976.593 kL
